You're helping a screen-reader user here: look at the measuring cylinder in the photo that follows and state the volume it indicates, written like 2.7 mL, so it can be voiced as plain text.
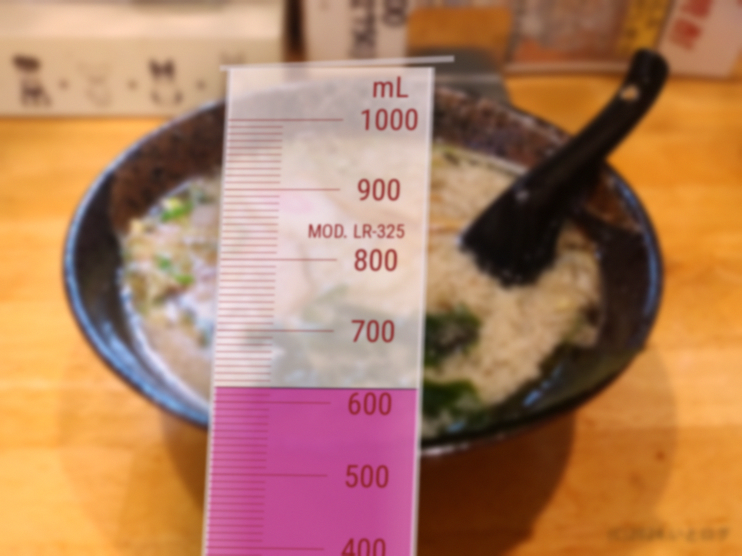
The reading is 620 mL
